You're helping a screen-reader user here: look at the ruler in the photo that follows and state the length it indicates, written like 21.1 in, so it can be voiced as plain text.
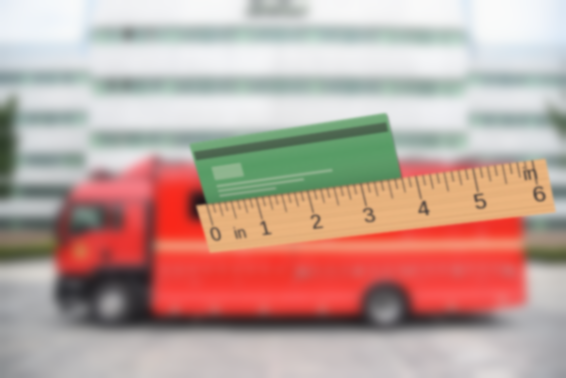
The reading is 3.75 in
